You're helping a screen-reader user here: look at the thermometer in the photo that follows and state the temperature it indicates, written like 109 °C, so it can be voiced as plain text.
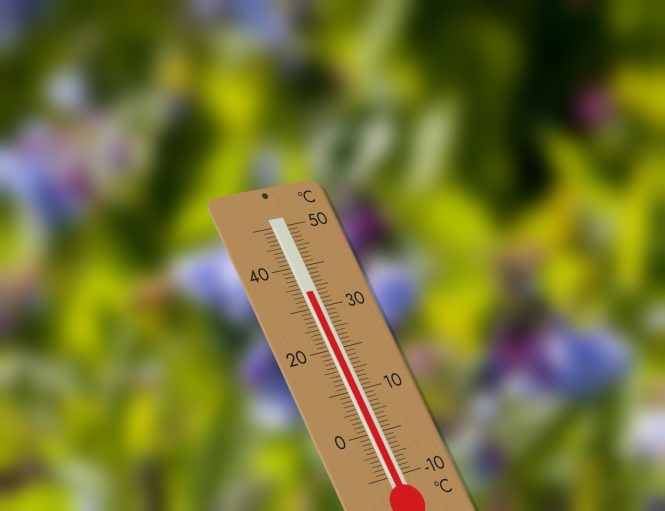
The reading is 34 °C
